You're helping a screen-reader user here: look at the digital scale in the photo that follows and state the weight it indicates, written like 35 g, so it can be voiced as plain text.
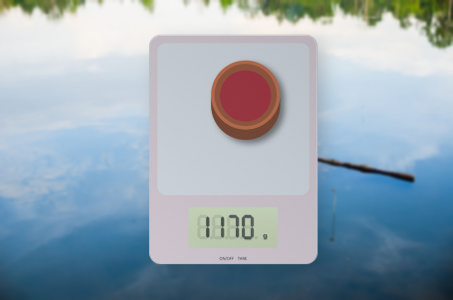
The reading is 1170 g
